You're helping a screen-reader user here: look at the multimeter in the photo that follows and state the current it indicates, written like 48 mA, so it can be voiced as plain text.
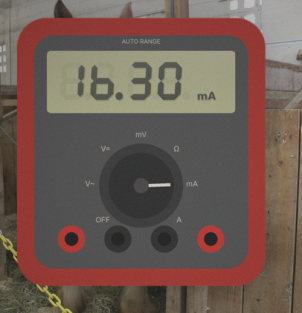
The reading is 16.30 mA
